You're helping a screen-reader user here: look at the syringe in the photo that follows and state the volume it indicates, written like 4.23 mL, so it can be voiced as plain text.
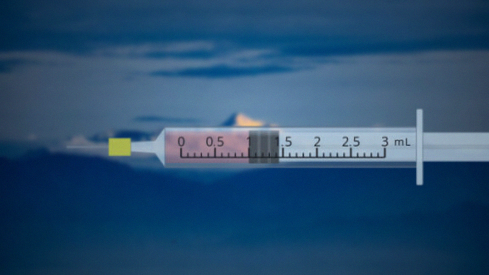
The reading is 1 mL
